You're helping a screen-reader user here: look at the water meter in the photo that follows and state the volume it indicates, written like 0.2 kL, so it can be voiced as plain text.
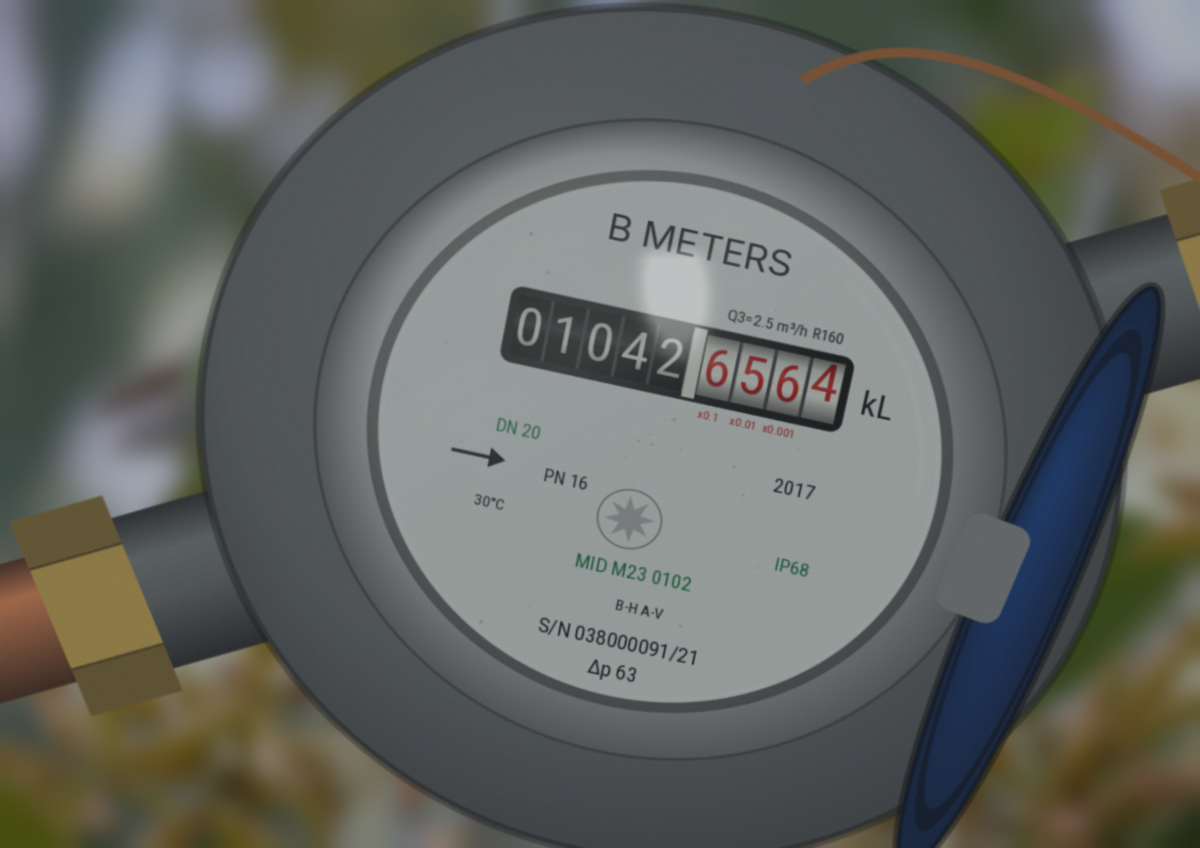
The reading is 1042.6564 kL
